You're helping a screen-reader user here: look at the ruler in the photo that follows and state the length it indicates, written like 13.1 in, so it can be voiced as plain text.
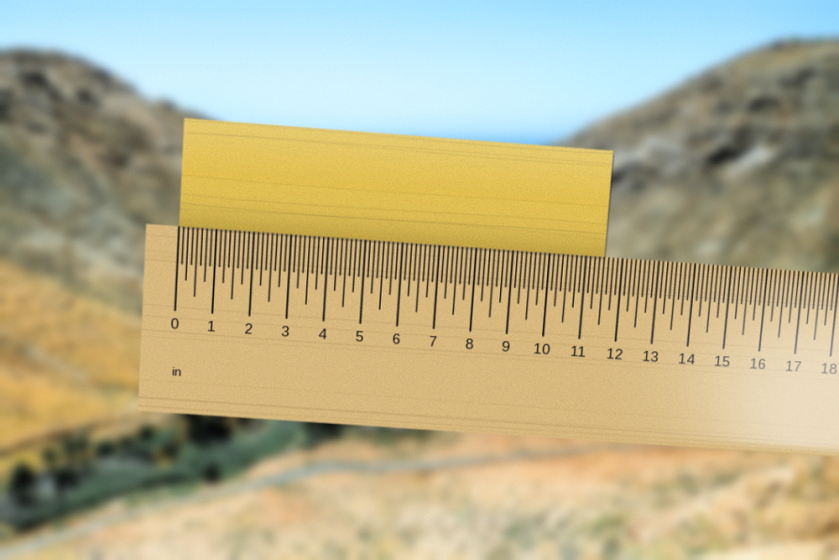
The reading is 11.5 in
